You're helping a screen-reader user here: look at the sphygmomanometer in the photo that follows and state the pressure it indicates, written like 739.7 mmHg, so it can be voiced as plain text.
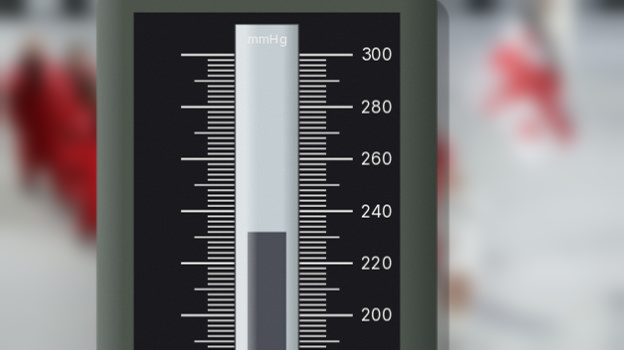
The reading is 232 mmHg
